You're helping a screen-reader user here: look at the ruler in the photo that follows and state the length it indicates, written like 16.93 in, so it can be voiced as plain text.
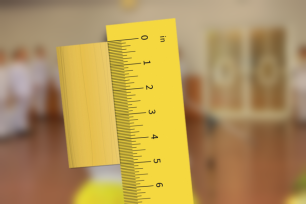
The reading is 5 in
